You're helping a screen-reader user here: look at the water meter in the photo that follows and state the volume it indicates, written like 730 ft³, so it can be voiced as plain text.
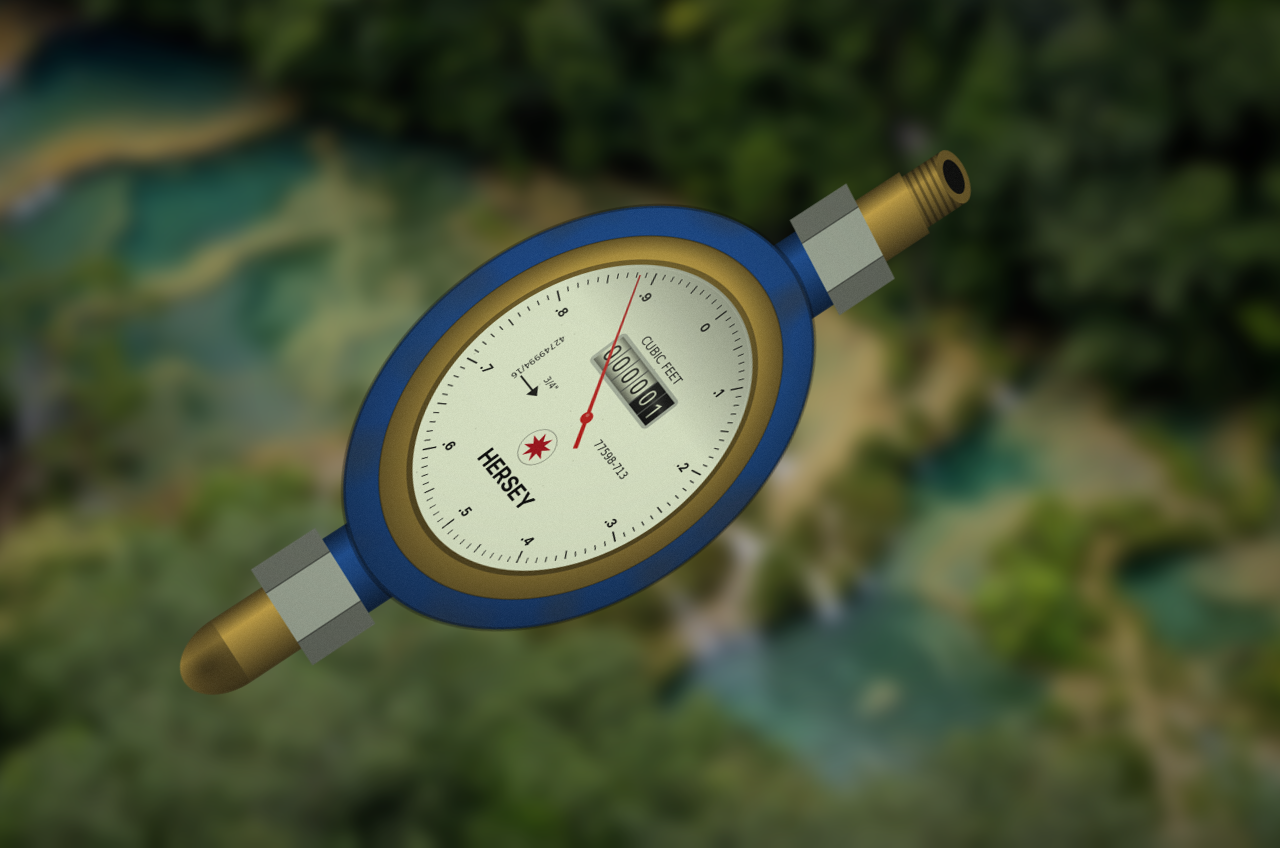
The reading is 0.88 ft³
